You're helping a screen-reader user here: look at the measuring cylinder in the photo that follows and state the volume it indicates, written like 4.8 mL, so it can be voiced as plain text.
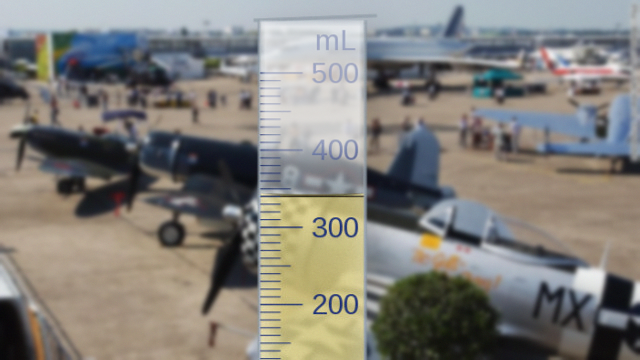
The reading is 340 mL
